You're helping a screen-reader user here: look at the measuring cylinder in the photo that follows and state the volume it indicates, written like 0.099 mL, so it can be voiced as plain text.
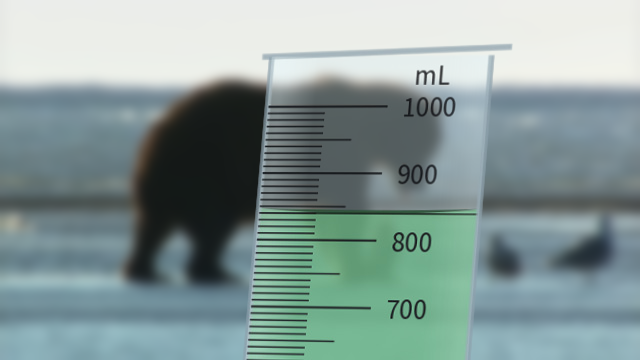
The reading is 840 mL
